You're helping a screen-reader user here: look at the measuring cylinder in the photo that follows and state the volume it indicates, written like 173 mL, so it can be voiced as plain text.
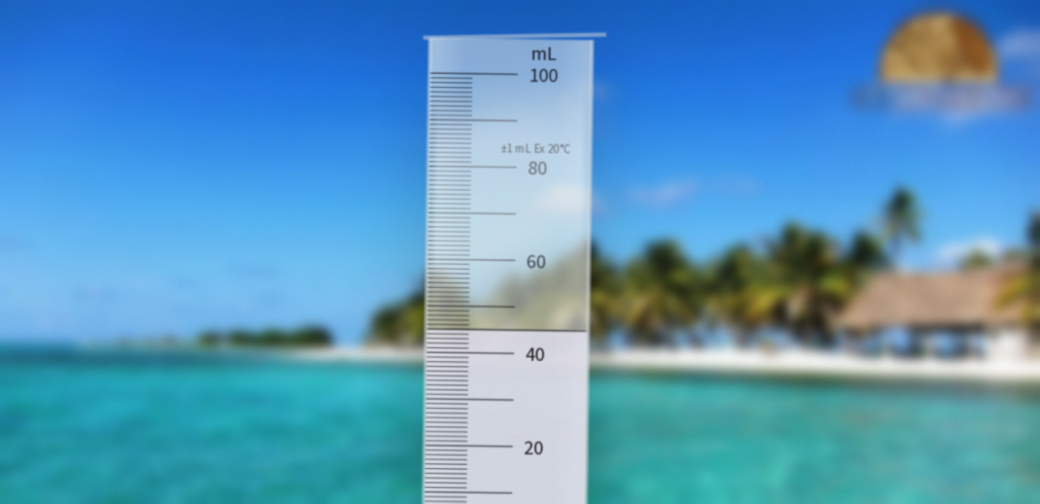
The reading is 45 mL
